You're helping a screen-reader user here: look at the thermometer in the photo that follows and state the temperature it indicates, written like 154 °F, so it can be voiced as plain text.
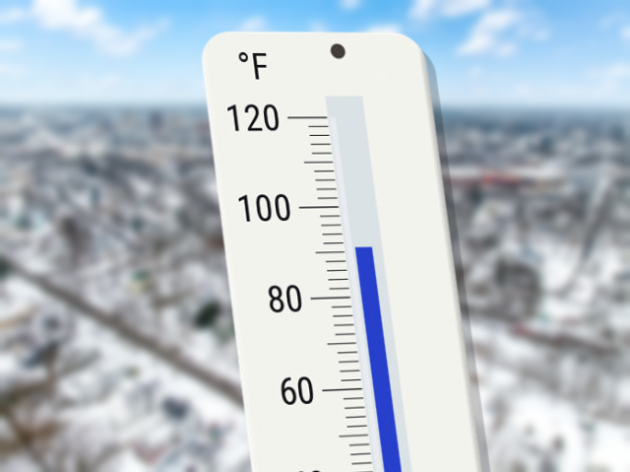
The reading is 91 °F
